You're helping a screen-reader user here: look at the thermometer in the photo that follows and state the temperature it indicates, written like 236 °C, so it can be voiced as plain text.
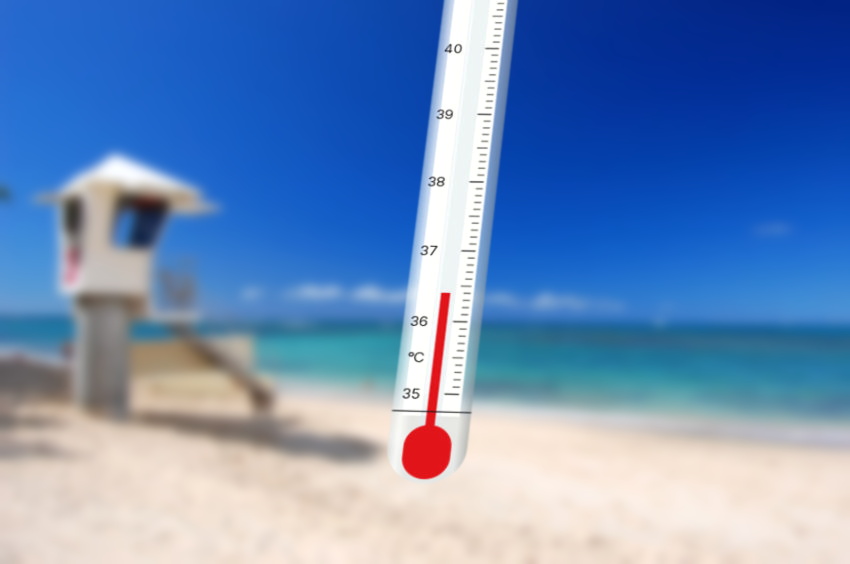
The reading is 36.4 °C
